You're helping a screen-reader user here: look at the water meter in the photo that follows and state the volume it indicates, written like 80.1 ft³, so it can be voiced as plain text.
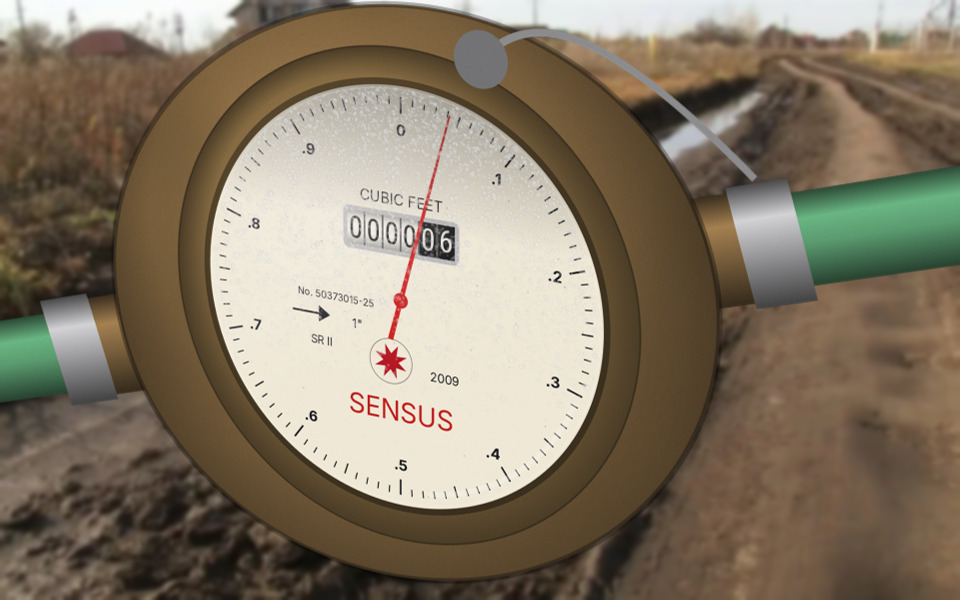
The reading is 6.04 ft³
